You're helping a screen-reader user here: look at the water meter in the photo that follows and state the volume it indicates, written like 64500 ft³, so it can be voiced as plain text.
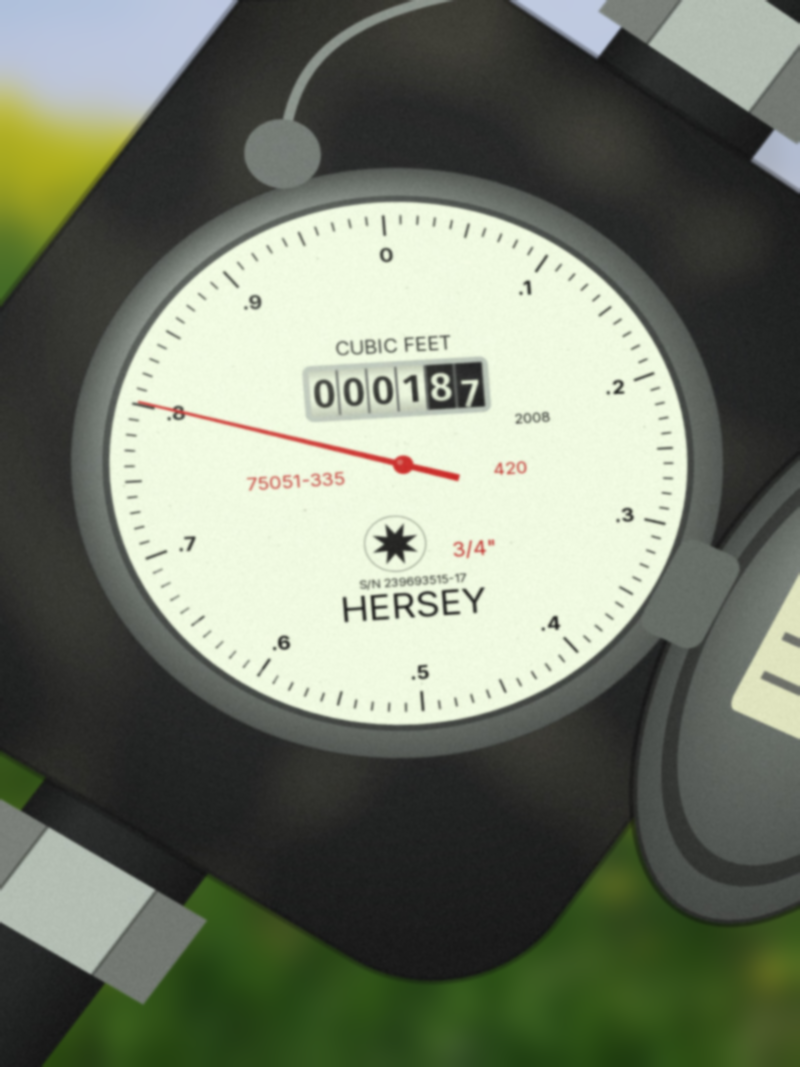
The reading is 186.80 ft³
